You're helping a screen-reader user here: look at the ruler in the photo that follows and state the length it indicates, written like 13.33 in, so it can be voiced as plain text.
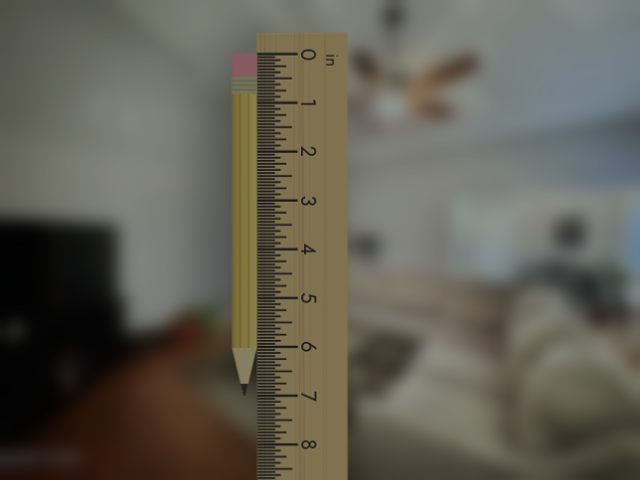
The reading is 7 in
